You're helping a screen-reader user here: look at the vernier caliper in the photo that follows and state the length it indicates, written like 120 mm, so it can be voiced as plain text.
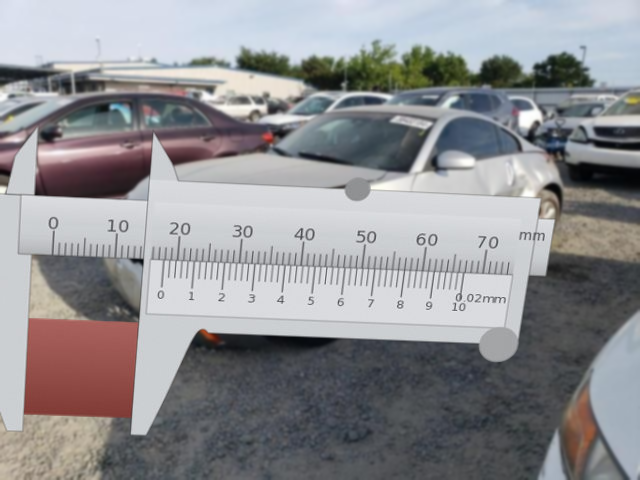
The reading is 17.8 mm
